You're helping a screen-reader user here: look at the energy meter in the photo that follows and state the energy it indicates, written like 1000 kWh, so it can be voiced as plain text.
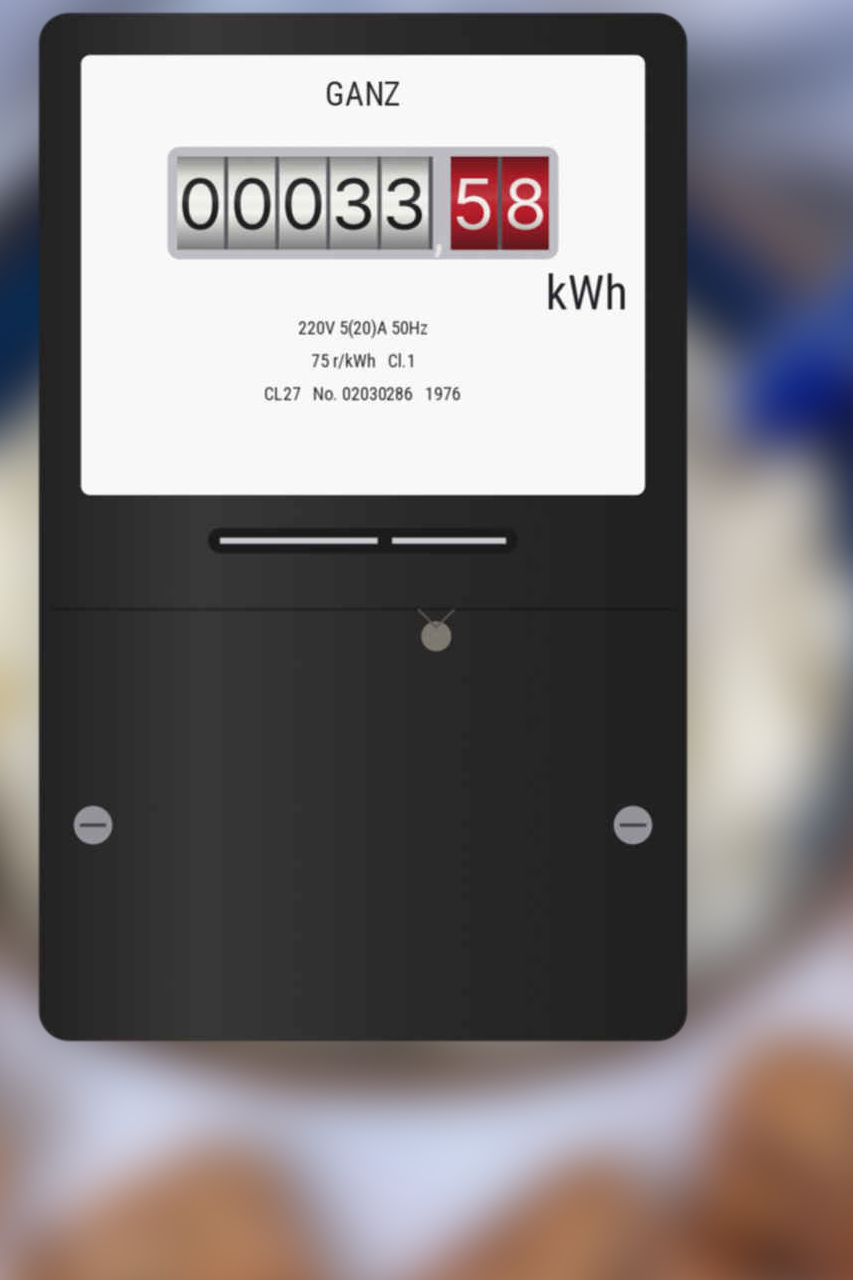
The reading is 33.58 kWh
